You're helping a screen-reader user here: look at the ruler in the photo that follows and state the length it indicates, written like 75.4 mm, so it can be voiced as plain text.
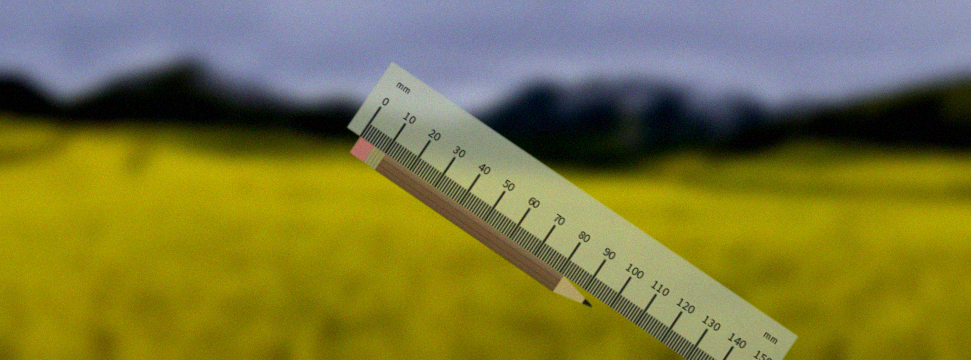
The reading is 95 mm
